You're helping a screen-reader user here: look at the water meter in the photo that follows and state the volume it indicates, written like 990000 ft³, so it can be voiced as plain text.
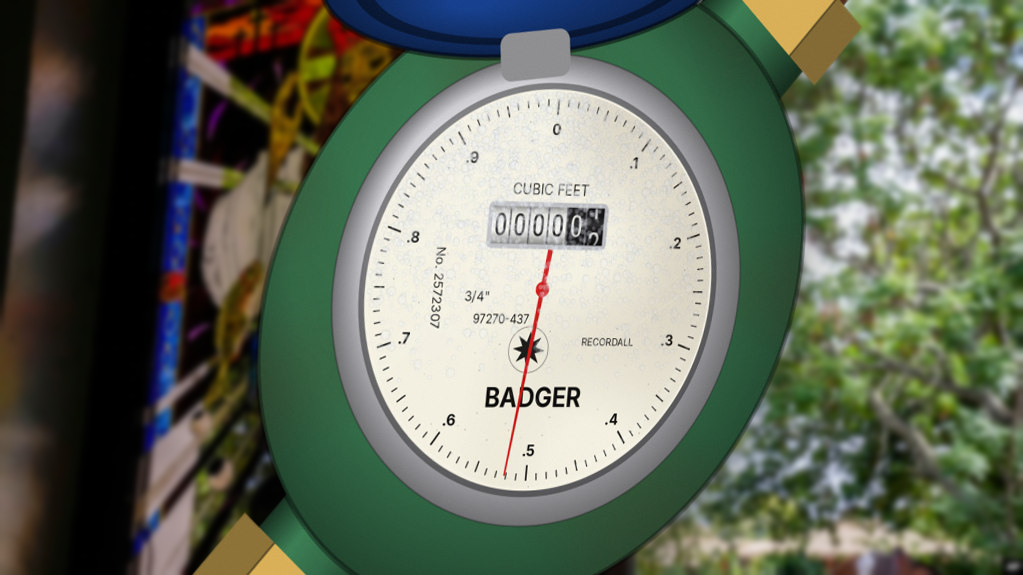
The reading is 1.52 ft³
